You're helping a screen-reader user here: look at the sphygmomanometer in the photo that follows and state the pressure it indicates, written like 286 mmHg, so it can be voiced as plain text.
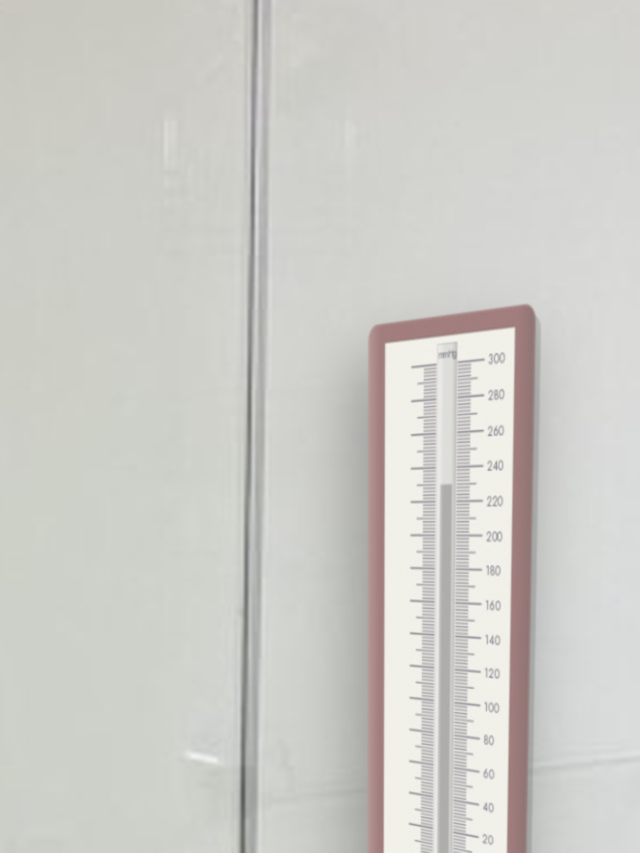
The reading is 230 mmHg
